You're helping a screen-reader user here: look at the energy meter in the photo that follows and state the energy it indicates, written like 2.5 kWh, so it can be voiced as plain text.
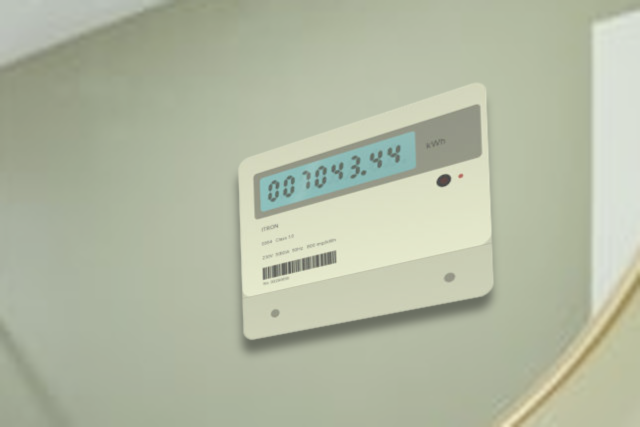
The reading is 7043.44 kWh
